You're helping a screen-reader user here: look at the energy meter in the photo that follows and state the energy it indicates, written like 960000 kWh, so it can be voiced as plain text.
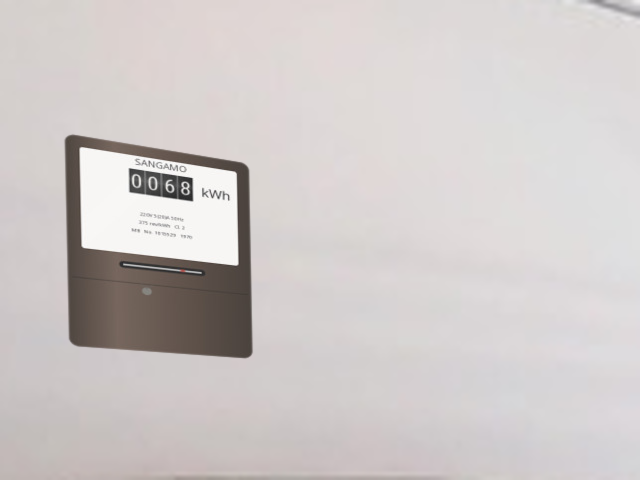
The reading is 68 kWh
